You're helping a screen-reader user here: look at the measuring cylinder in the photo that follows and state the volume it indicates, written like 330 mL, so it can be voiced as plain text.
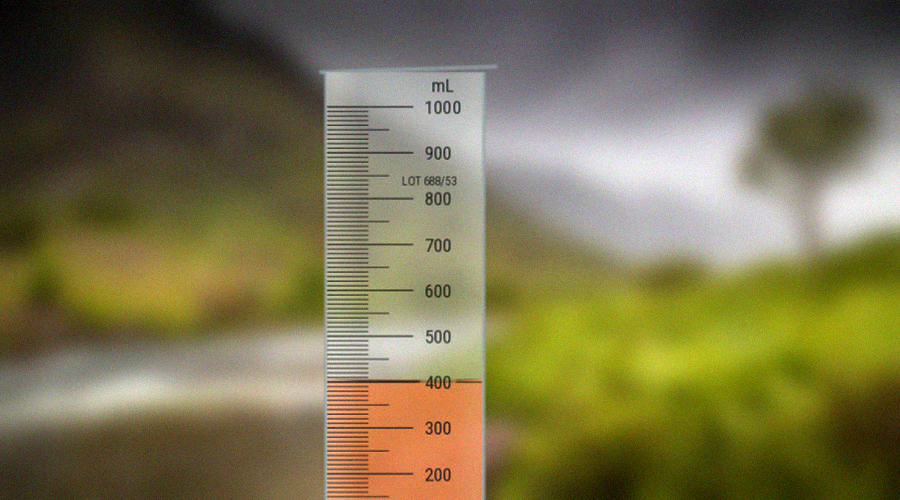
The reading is 400 mL
